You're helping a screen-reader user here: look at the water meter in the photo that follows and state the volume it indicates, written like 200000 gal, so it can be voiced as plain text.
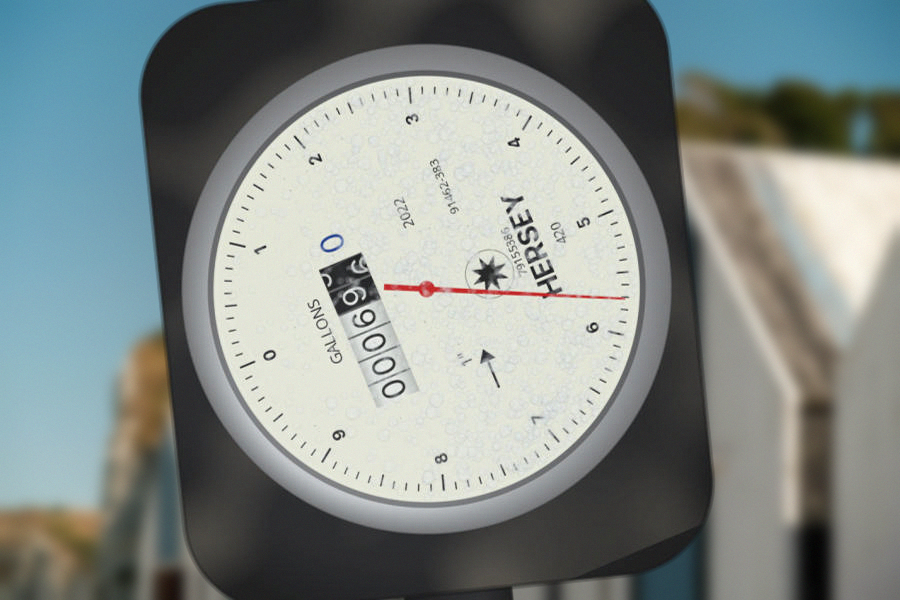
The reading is 6955.7 gal
